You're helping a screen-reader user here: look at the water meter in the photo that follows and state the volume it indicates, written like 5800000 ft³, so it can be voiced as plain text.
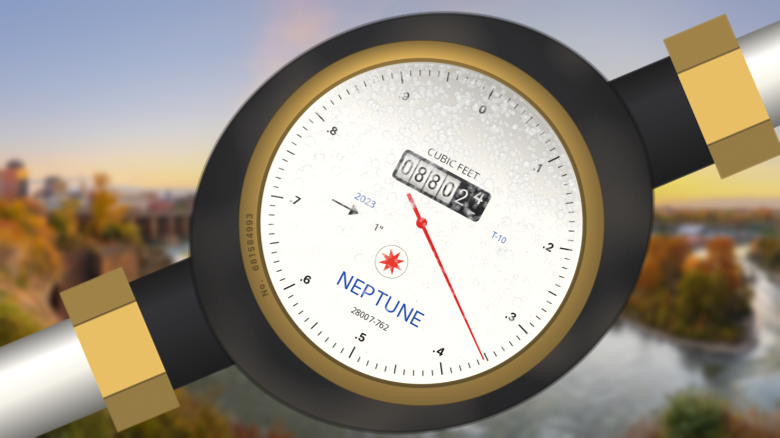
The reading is 88024.35 ft³
